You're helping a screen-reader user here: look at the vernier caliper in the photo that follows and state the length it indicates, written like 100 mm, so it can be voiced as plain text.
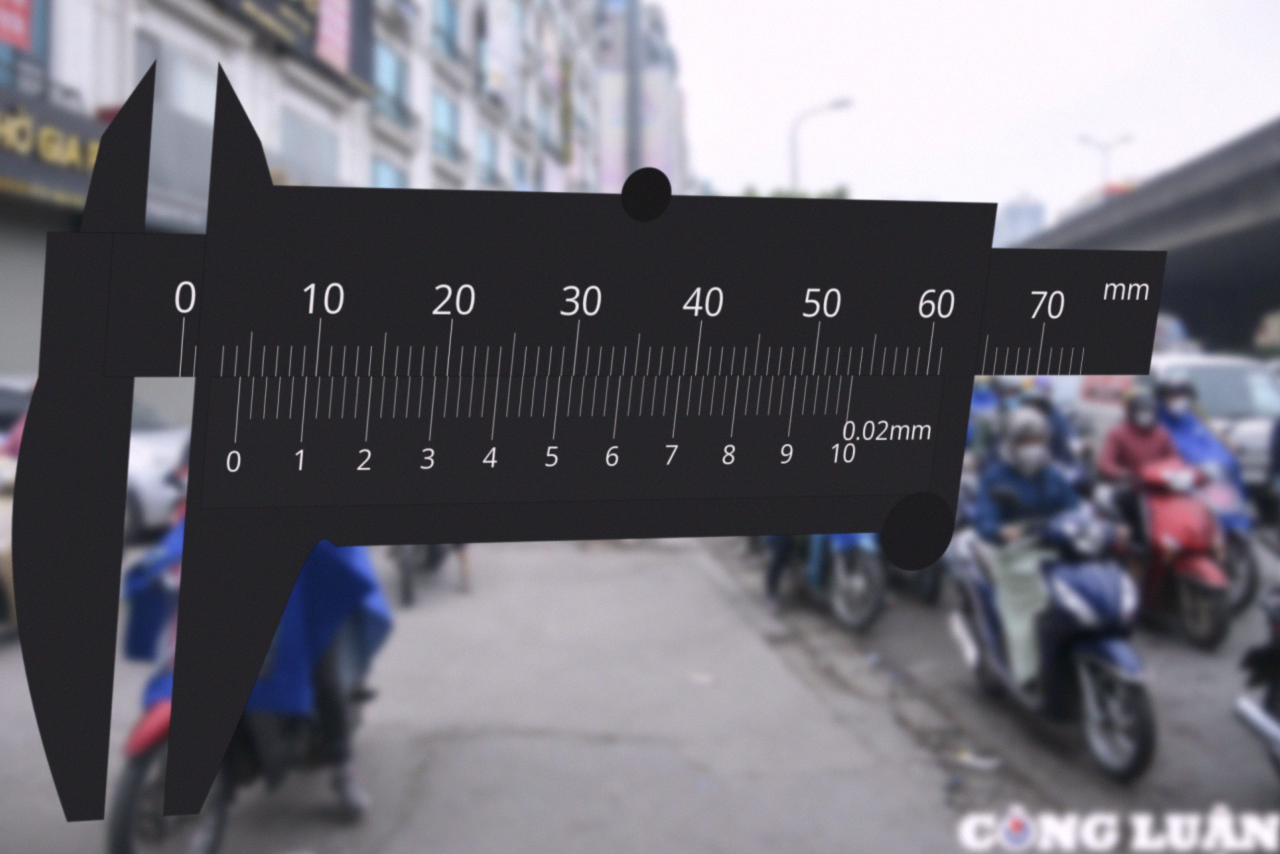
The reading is 4.4 mm
